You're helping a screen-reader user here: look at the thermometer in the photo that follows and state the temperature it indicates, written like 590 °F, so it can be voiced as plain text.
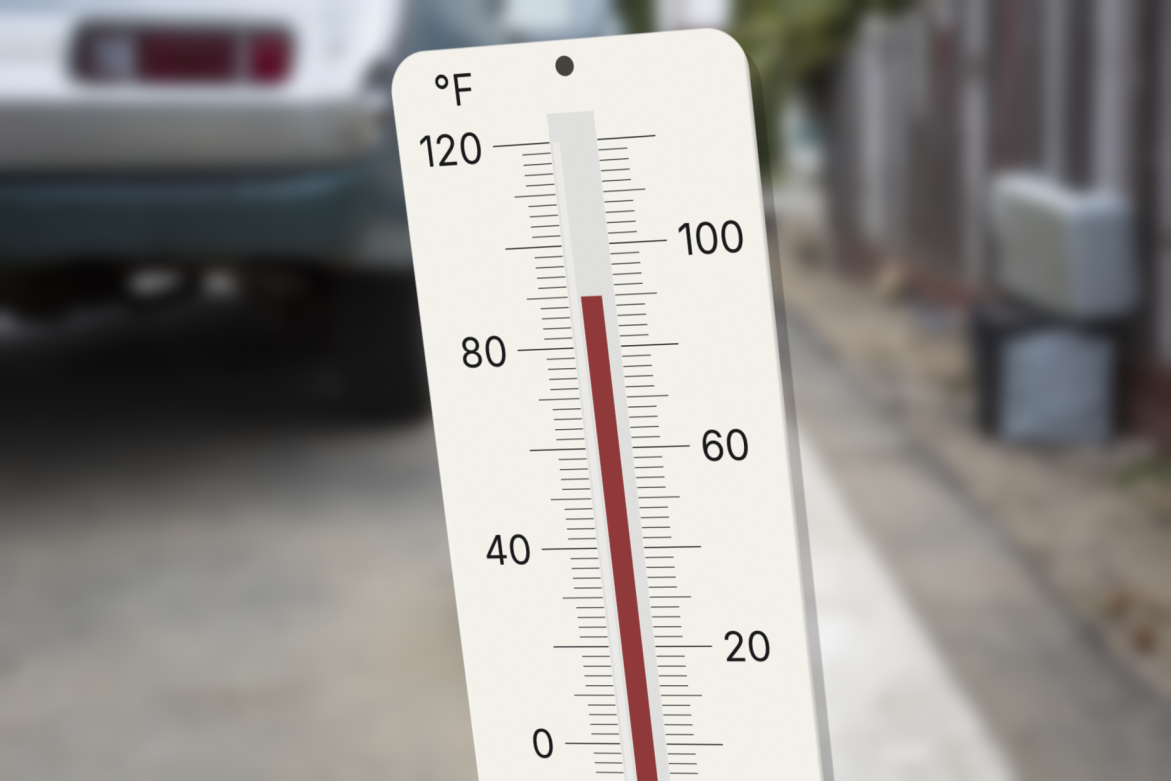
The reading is 90 °F
